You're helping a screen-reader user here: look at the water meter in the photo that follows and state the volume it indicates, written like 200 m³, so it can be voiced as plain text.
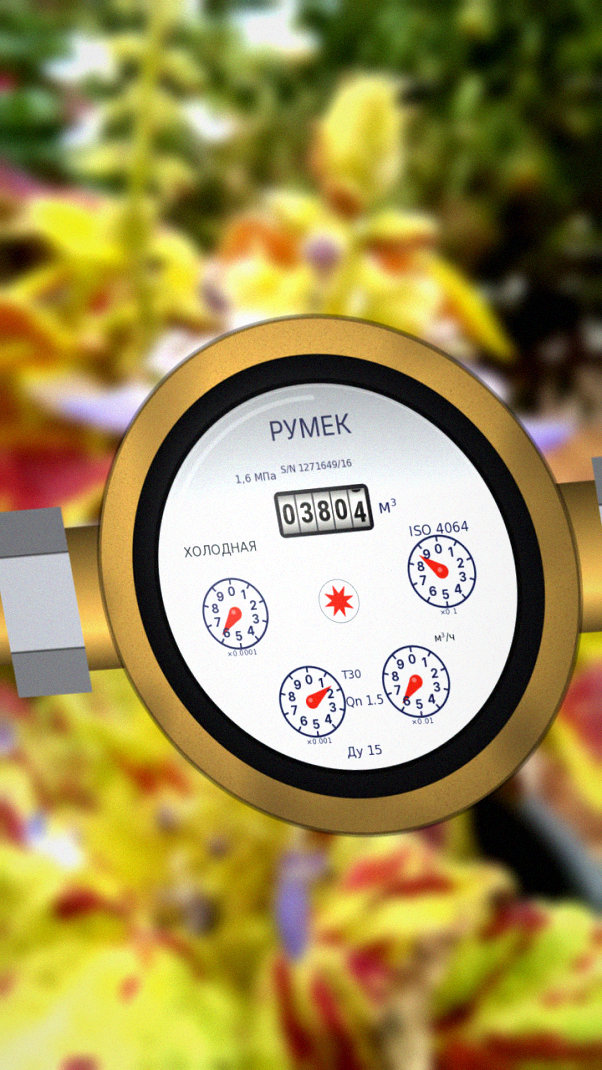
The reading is 3803.8616 m³
